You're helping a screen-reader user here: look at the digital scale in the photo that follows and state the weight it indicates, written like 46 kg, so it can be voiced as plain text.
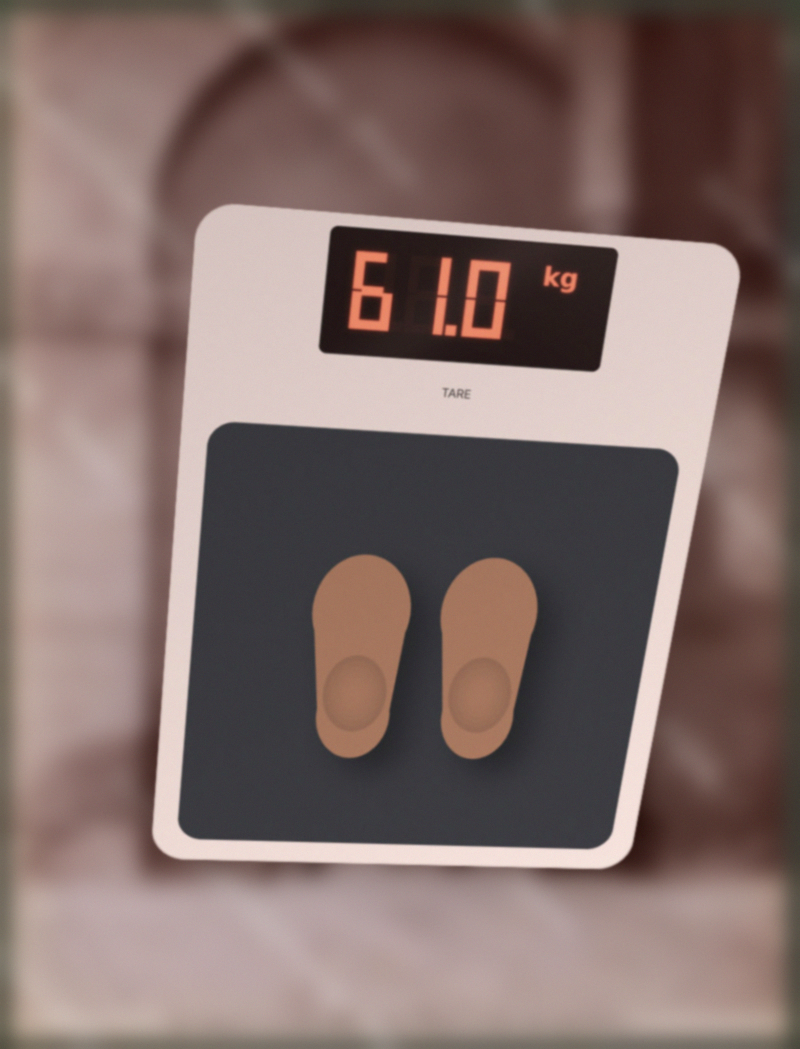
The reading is 61.0 kg
